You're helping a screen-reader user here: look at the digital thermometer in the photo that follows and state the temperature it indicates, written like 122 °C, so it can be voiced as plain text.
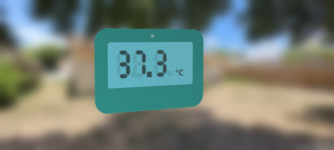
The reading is 37.3 °C
